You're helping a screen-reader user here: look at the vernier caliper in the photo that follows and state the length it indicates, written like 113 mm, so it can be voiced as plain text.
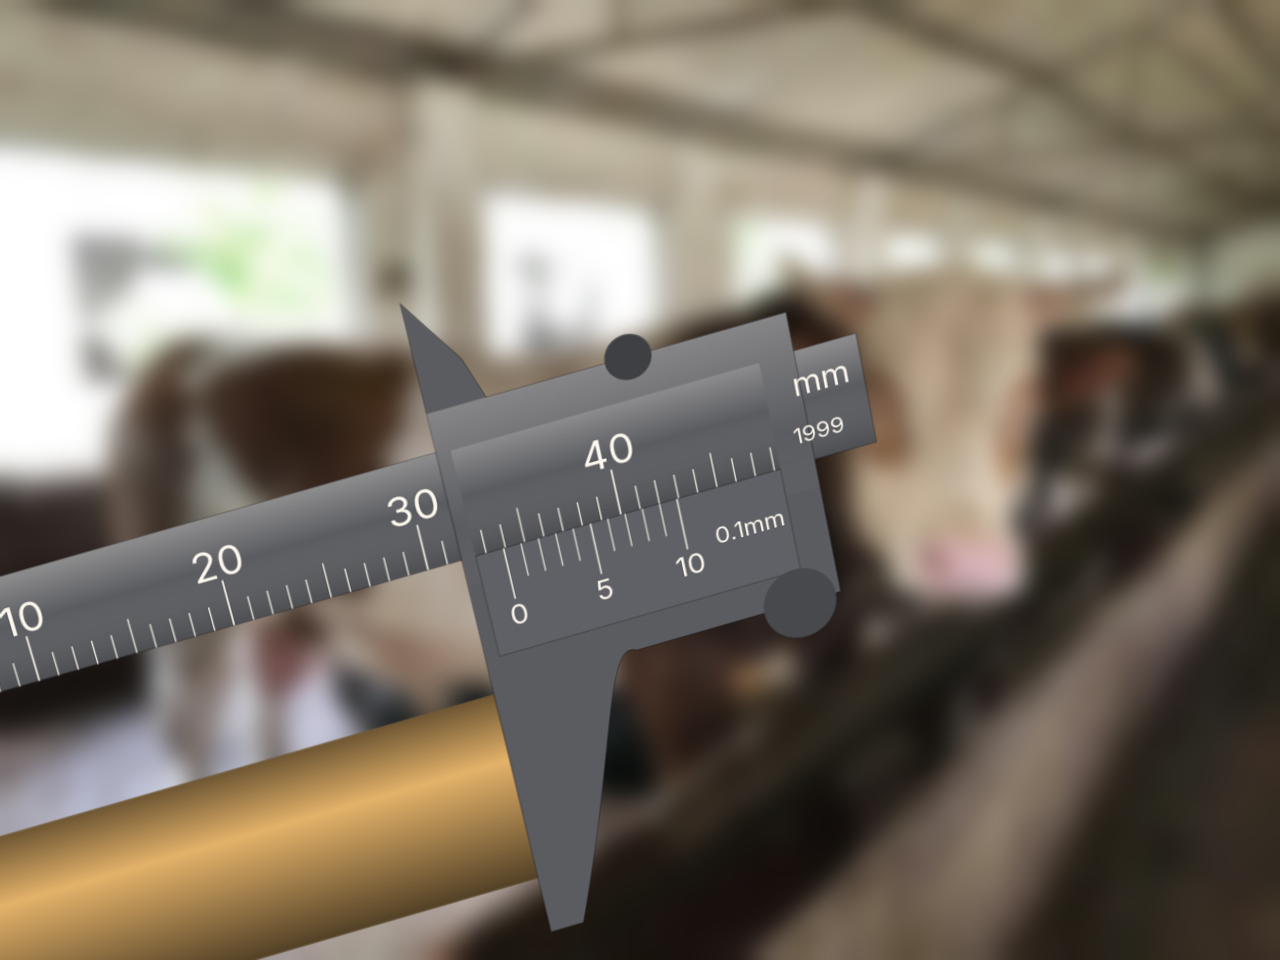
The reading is 33.9 mm
